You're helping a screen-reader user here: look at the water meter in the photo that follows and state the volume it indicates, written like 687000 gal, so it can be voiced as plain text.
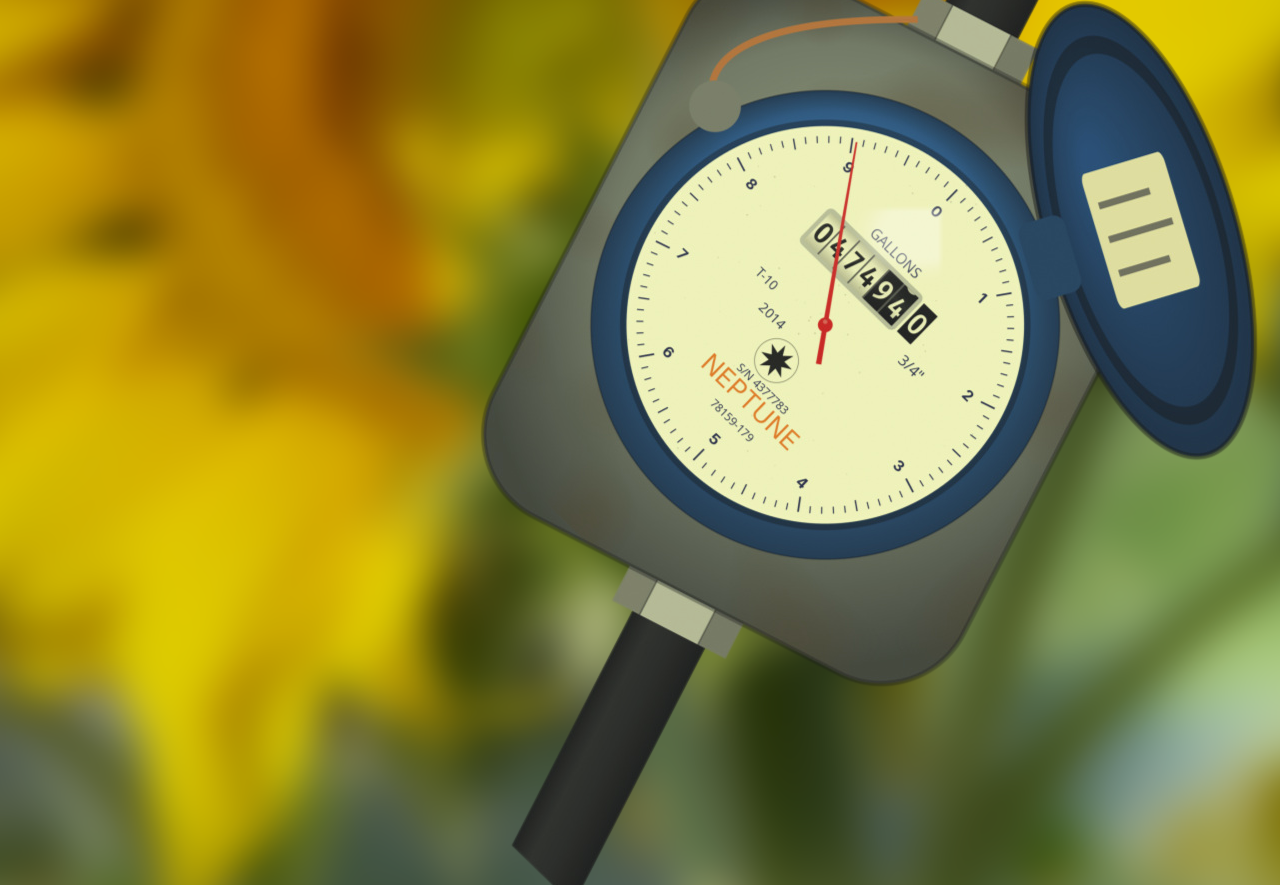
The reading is 474939.0 gal
